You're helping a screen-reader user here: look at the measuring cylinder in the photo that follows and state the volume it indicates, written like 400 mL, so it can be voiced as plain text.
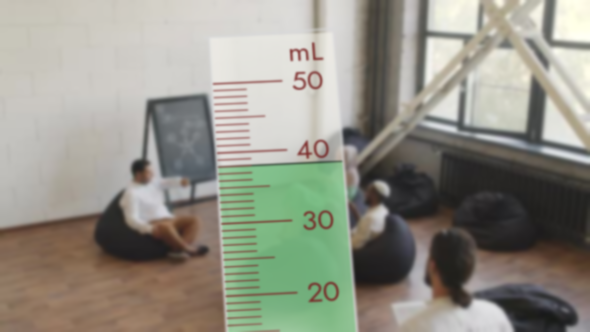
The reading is 38 mL
